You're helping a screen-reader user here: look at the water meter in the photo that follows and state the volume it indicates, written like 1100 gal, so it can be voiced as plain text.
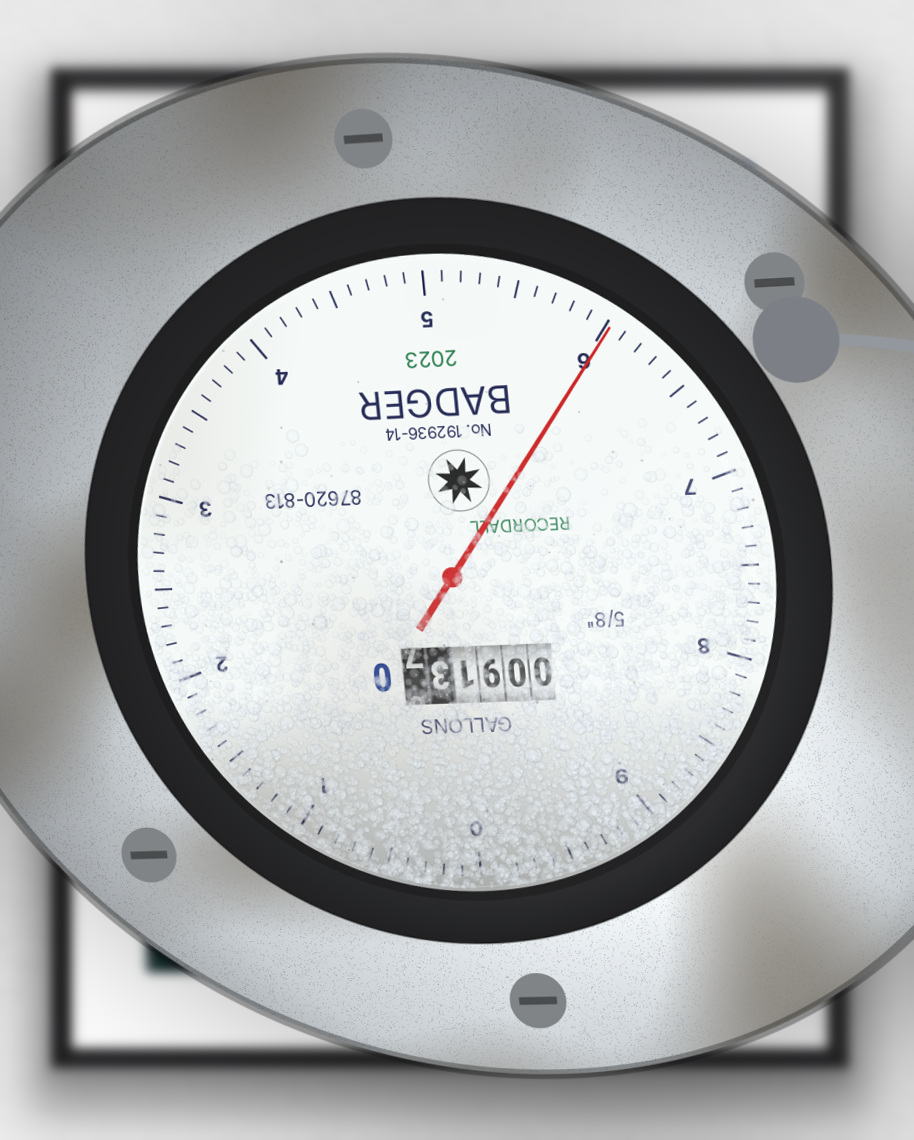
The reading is 91366.0 gal
